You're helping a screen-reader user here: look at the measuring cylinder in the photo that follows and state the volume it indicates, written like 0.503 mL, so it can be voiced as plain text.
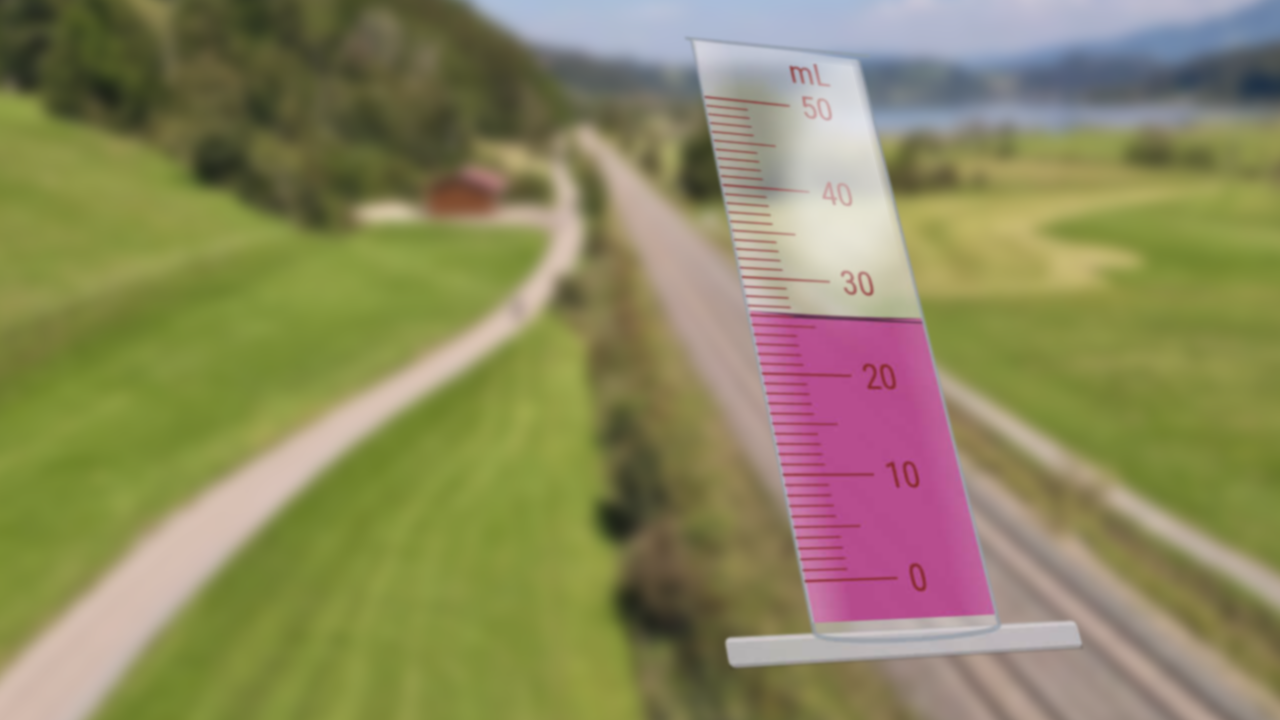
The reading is 26 mL
